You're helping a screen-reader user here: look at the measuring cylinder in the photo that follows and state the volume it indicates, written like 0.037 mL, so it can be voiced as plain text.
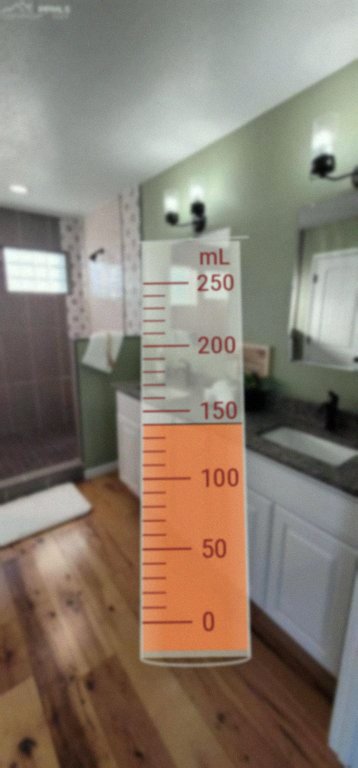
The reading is 140 mL
